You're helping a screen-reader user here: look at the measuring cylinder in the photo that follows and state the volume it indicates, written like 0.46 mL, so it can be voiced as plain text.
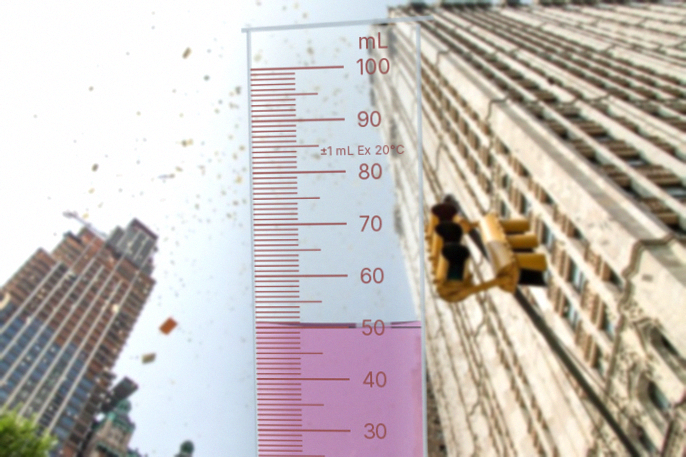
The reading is 50 mL
